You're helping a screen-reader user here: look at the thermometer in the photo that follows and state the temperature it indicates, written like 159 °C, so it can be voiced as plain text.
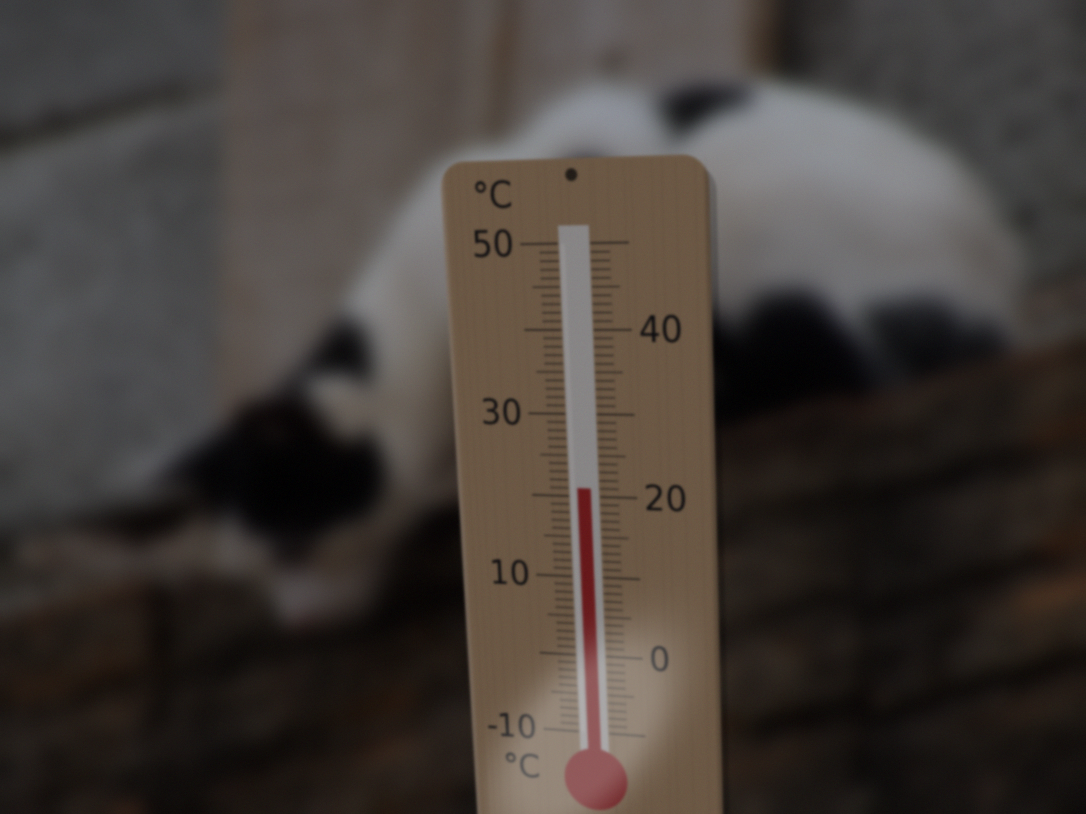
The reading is 21 °C
